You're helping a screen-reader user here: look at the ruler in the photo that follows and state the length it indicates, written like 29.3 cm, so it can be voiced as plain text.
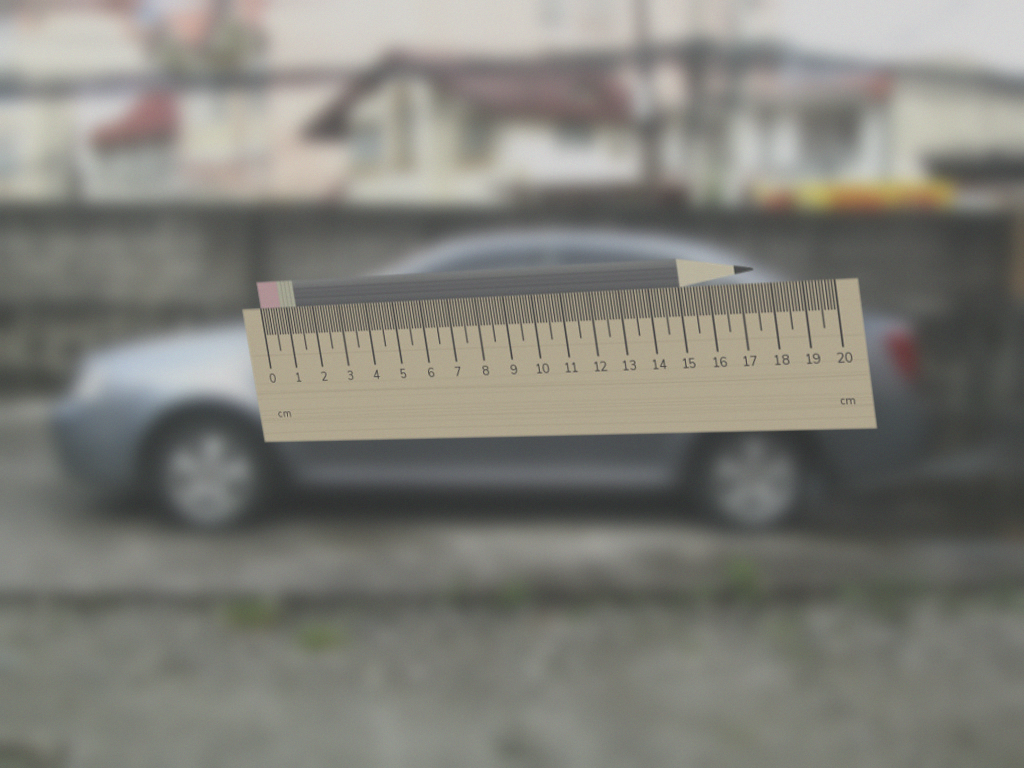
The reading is 17.5 cm
